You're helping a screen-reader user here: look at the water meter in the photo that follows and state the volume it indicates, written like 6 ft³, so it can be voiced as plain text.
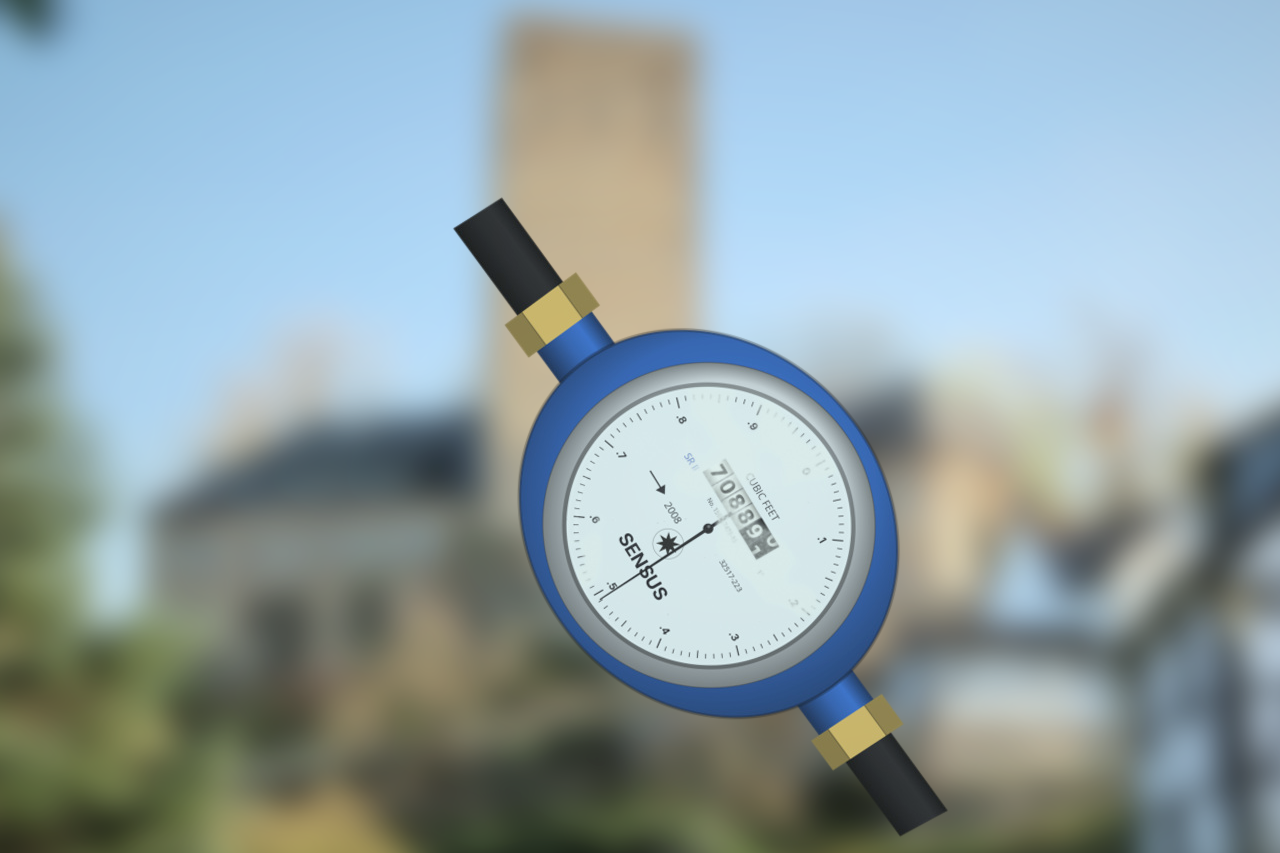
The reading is 708890.49 ft³
